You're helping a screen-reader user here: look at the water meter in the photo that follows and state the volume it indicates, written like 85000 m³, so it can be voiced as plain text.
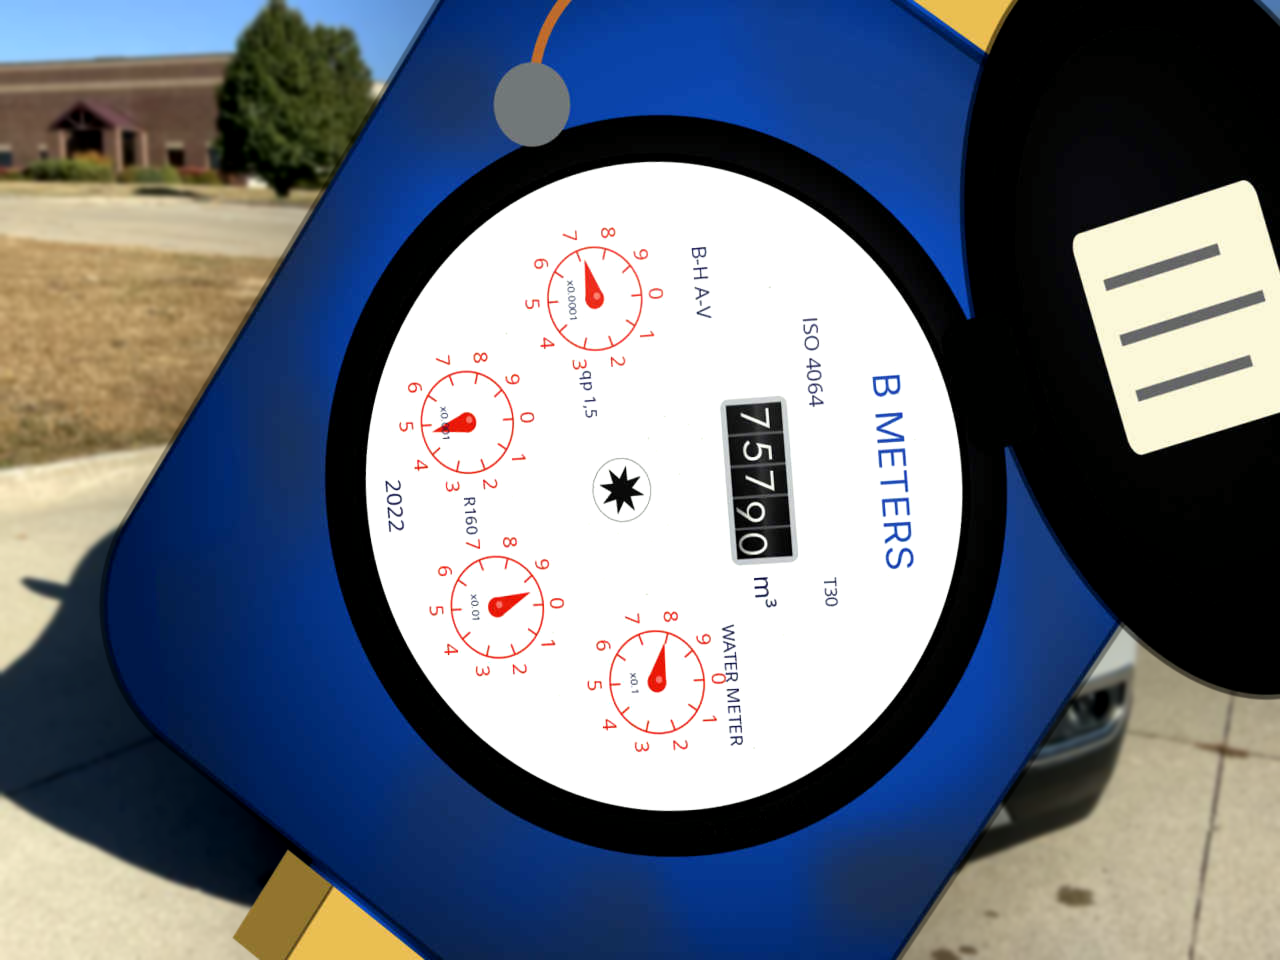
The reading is 75789.7947 m³
